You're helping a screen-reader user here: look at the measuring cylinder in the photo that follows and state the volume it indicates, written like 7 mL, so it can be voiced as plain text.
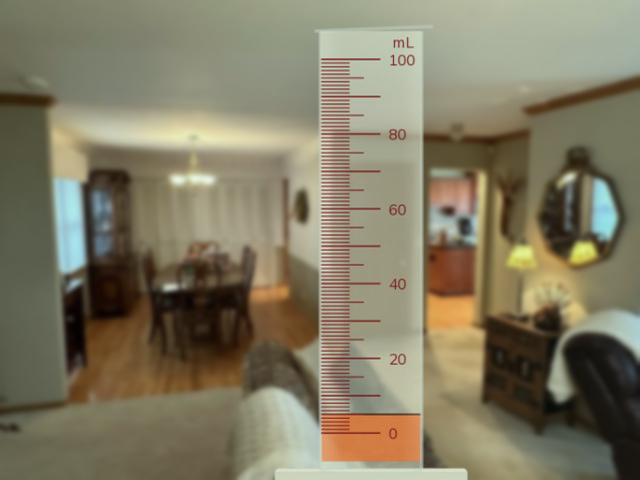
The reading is 5 mL
